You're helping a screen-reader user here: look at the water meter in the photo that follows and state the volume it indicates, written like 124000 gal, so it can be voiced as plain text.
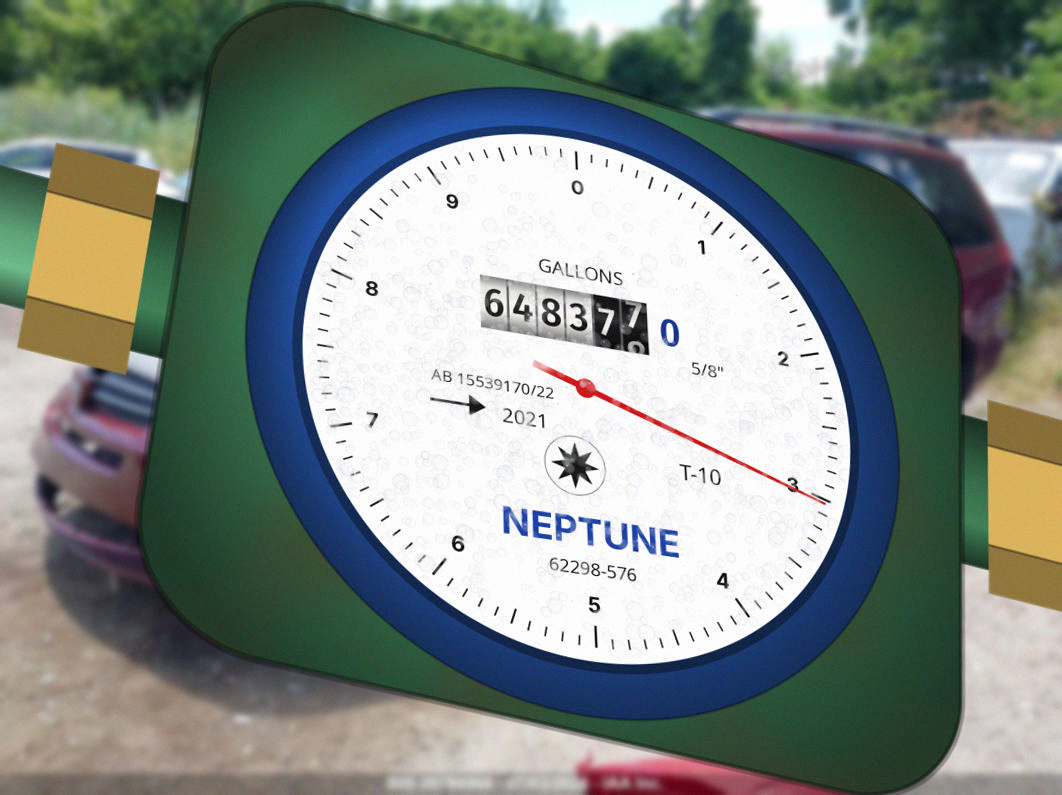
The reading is 6483773.0 gal
